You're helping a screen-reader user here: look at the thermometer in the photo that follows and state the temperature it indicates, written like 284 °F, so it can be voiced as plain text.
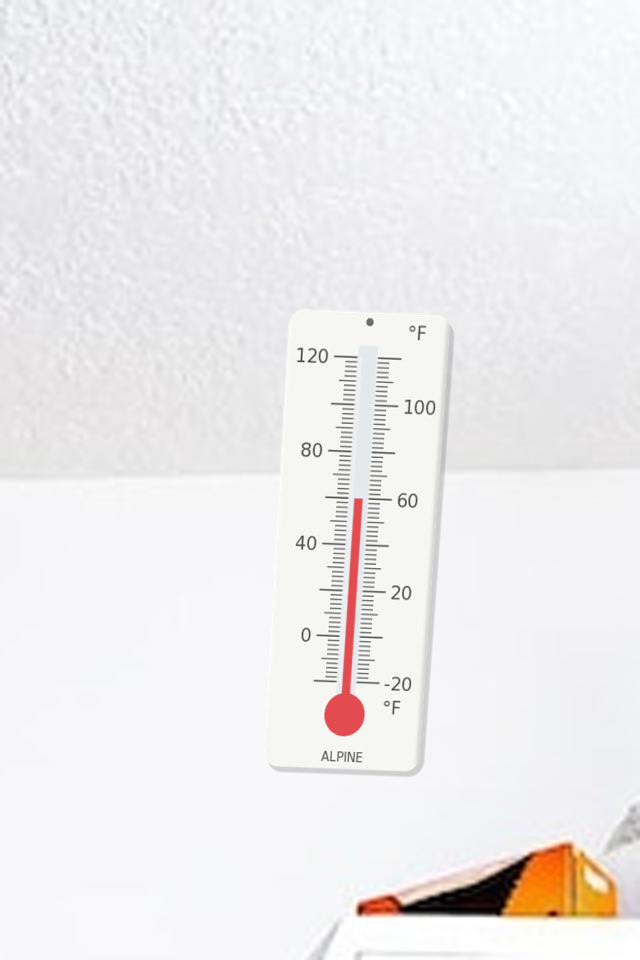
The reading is 60 °F
